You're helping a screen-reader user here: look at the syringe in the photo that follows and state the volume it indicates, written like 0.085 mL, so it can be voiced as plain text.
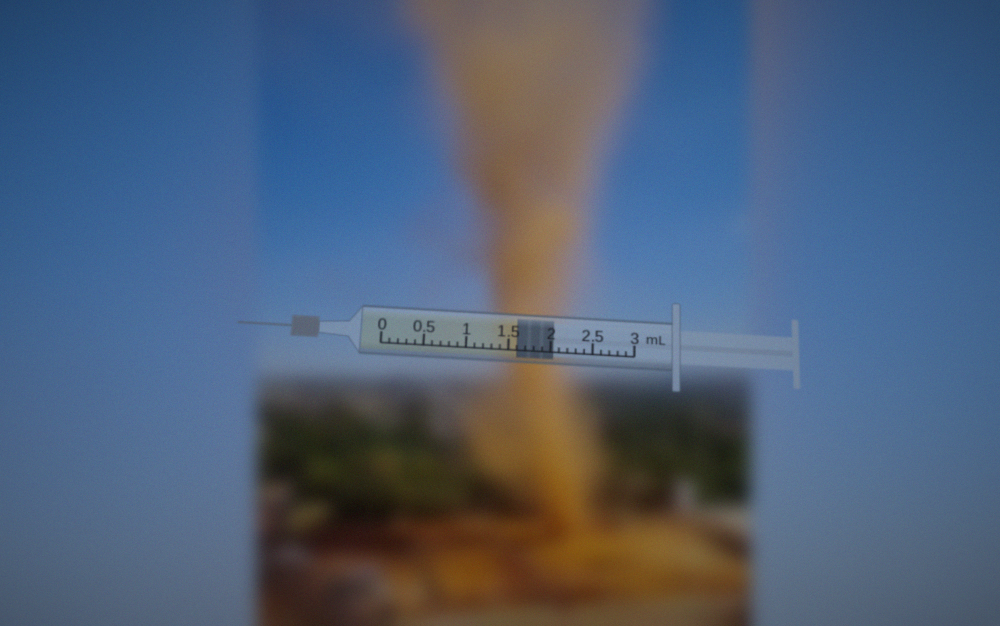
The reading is 1.6 mL
